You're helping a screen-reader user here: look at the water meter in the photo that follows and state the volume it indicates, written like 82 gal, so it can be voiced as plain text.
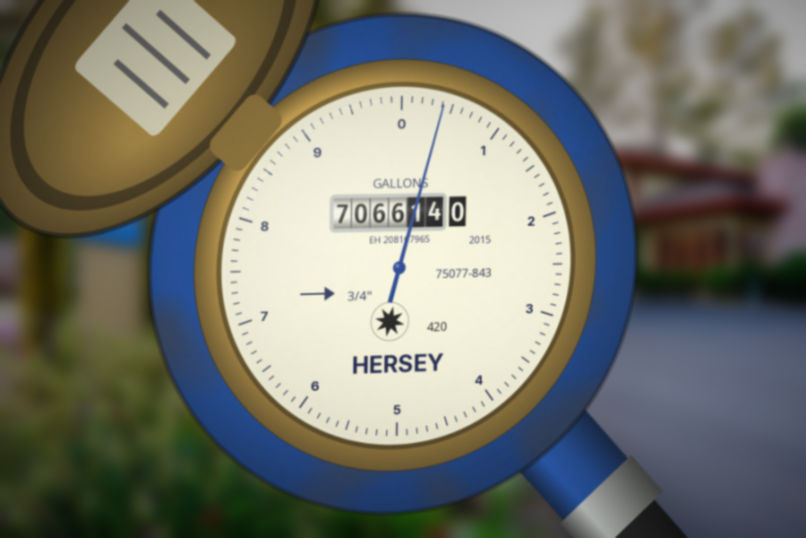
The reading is 7066140.4 gal
